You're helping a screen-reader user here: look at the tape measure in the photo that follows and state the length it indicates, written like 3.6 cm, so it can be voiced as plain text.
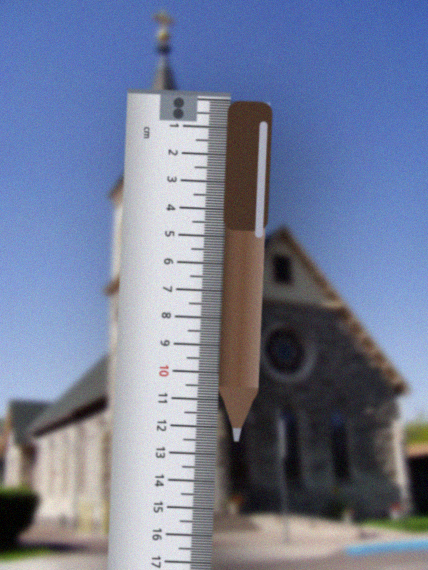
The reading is 12.5 cm
